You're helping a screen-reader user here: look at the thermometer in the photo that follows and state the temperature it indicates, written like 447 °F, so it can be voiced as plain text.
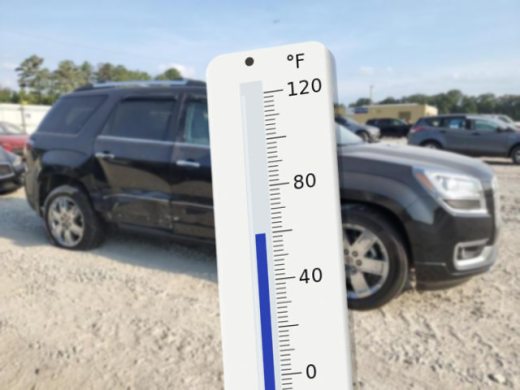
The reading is 60 °F
